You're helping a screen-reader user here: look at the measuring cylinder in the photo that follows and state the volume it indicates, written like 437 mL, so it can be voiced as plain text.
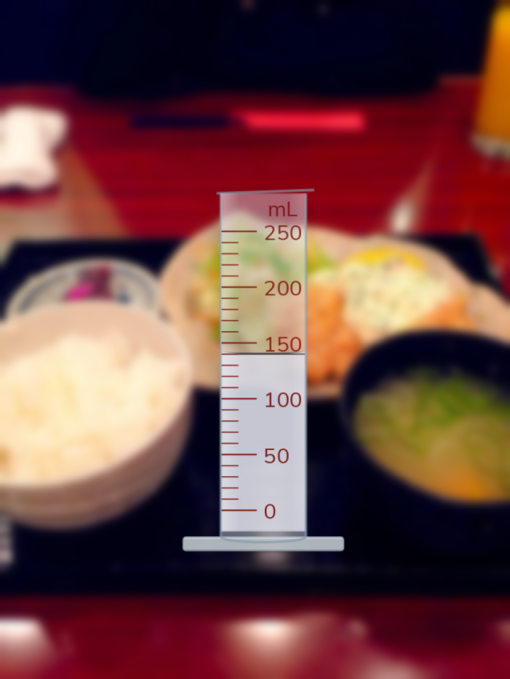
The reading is 140 mL
